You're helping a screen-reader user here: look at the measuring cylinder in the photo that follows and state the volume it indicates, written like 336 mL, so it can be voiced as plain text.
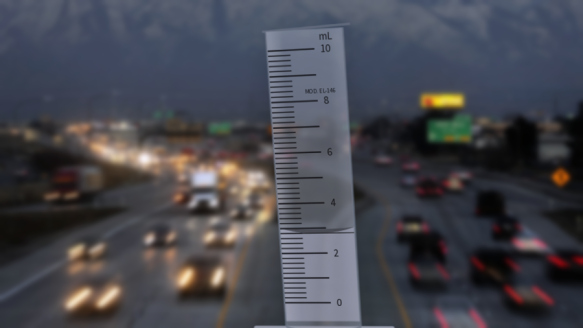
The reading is 2.8 mL
